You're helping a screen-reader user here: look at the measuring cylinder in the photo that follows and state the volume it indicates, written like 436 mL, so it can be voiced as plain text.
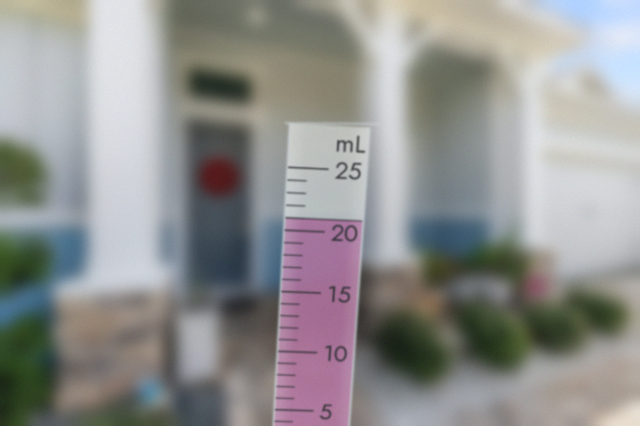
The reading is 21 mL
